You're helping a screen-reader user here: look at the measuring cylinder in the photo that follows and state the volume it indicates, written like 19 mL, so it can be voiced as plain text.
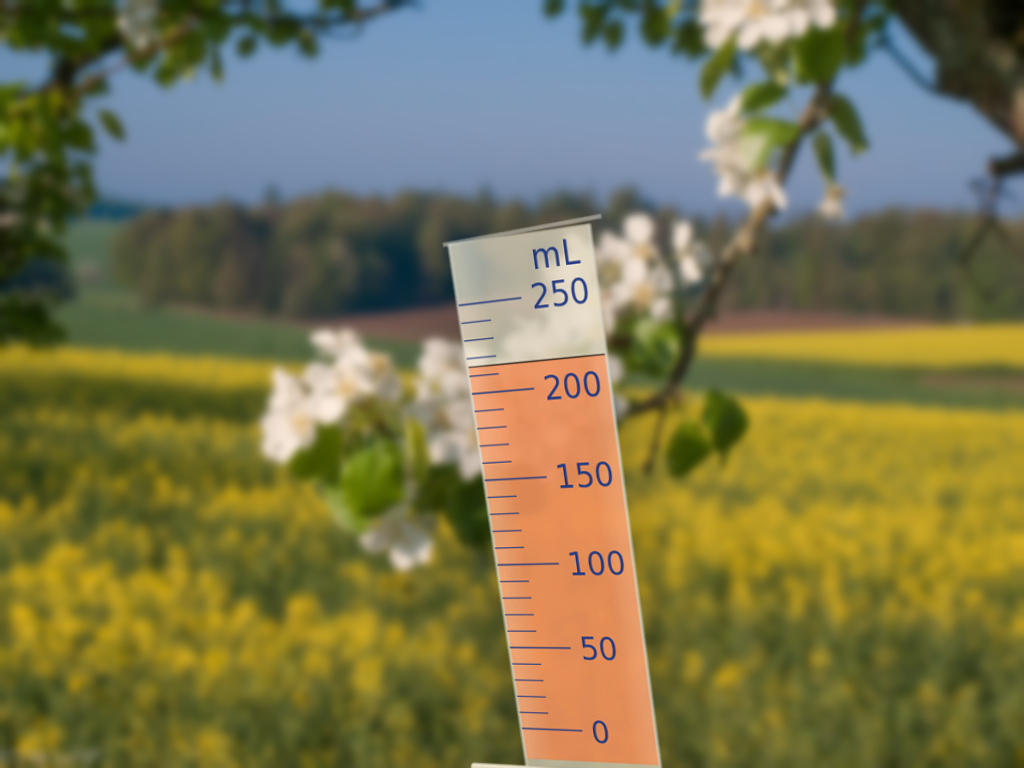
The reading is 215 mL
